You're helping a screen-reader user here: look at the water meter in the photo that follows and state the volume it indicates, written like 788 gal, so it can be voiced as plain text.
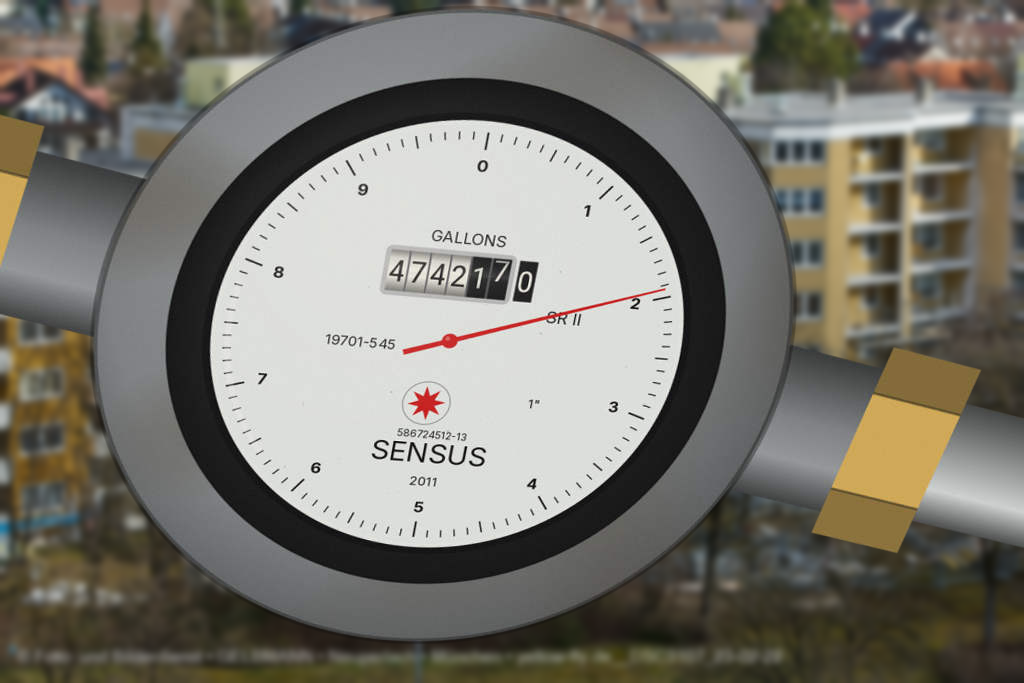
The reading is 4742171.9 gal
